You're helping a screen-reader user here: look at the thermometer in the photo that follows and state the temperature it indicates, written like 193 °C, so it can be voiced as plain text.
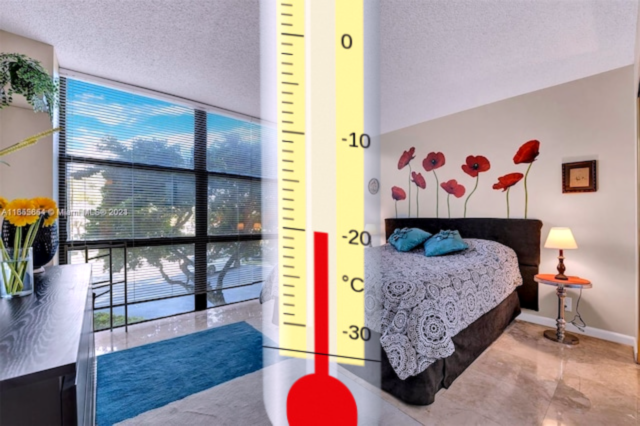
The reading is -20 °C
